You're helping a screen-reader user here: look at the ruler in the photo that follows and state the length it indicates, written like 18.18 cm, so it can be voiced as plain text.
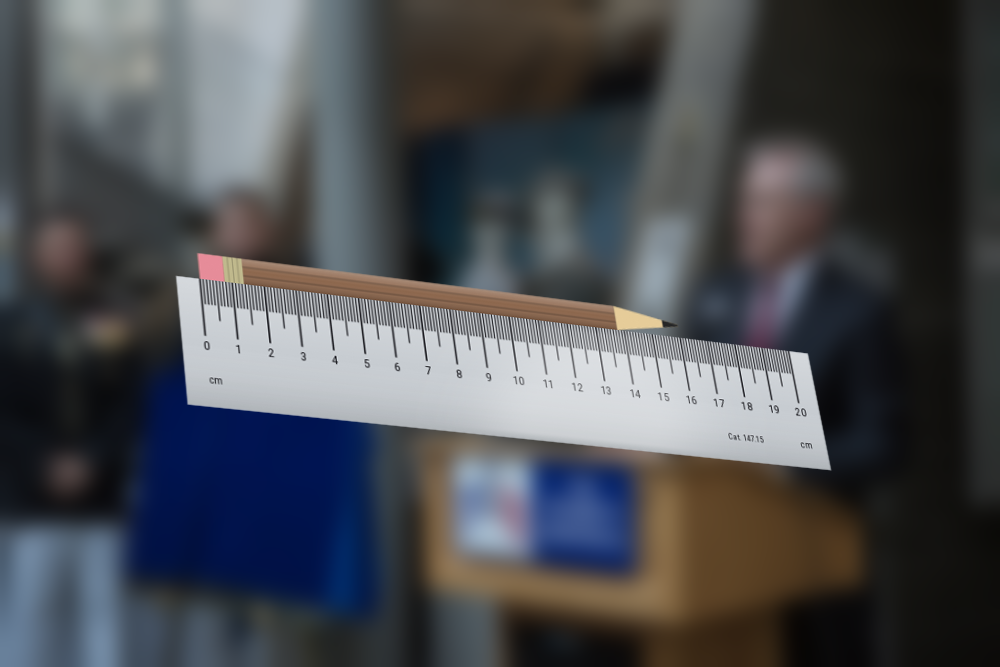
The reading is 16 cm
